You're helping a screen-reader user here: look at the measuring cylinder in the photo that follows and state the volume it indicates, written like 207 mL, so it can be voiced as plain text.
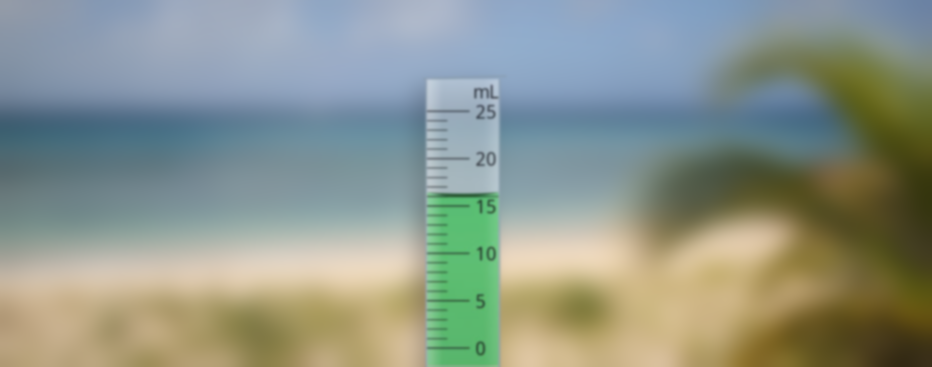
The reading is 16 mL
